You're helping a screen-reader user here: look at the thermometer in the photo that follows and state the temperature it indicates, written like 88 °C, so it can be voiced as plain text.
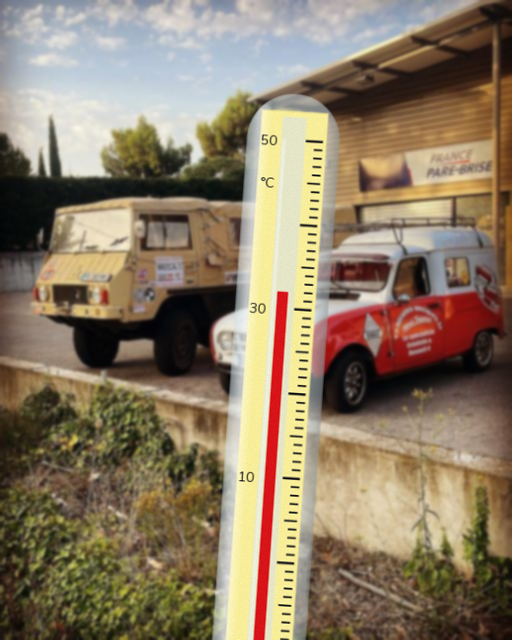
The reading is 32 °C
